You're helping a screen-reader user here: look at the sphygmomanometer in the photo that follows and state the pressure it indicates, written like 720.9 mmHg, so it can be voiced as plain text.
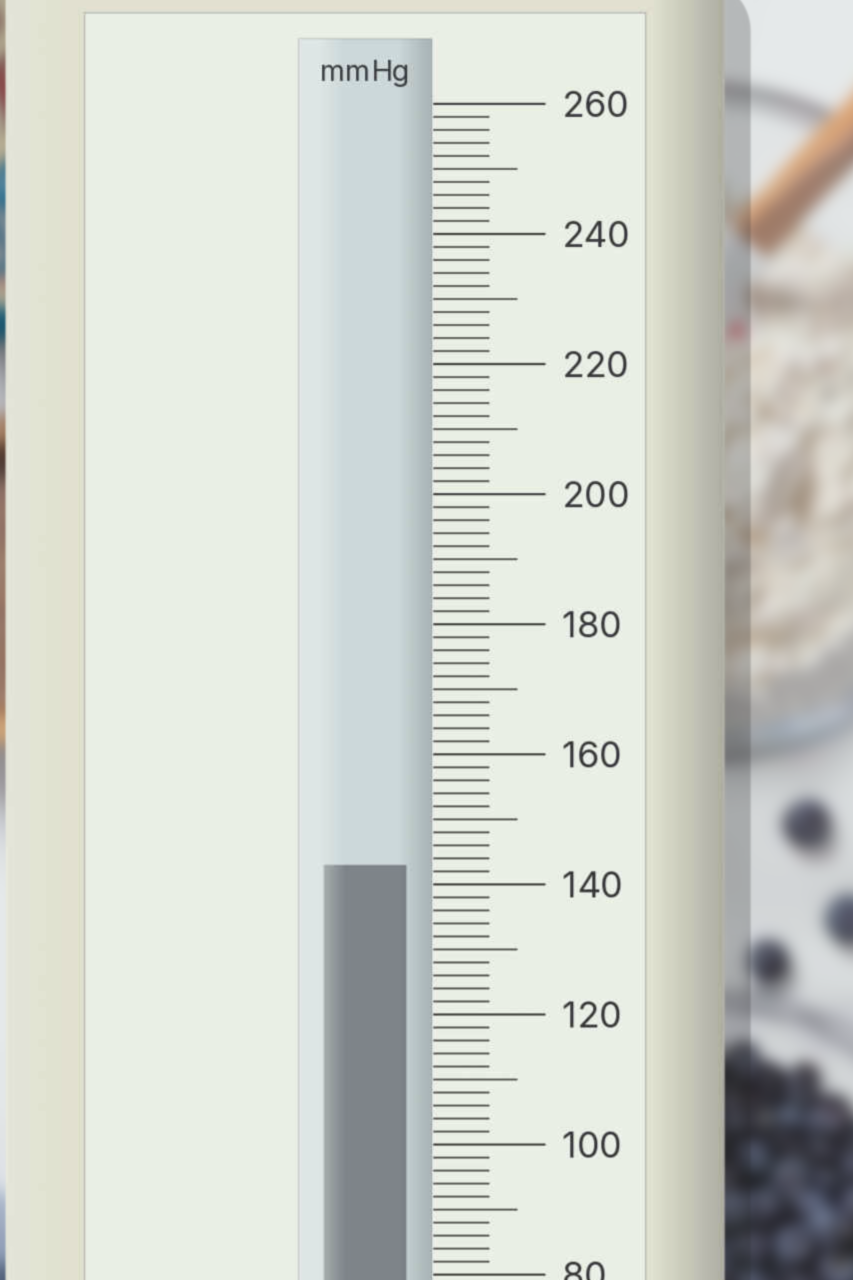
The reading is 143 mmHg
